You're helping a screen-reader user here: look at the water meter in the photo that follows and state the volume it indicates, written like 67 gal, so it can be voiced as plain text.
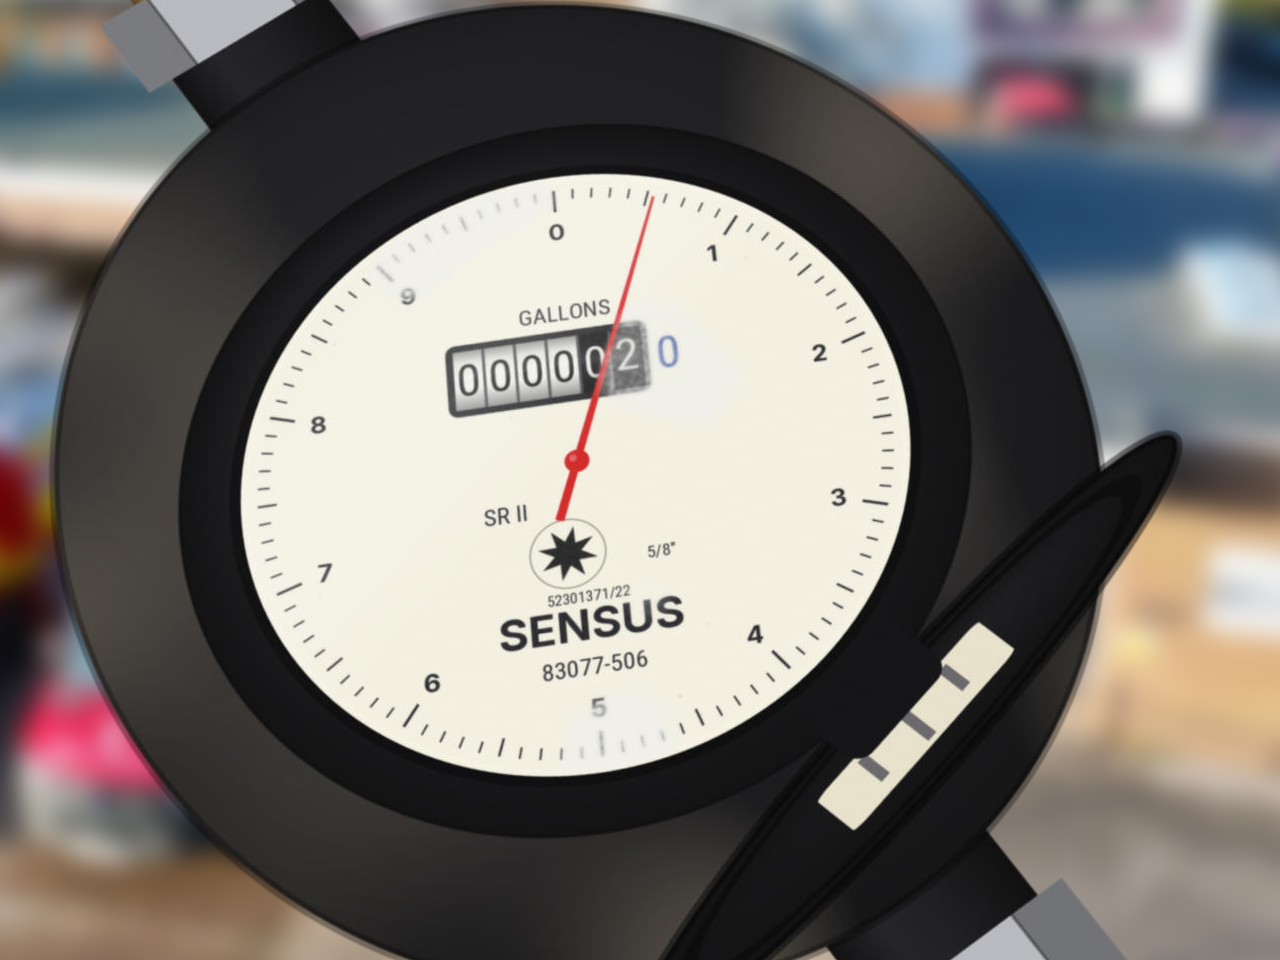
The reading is 20.5 gal
